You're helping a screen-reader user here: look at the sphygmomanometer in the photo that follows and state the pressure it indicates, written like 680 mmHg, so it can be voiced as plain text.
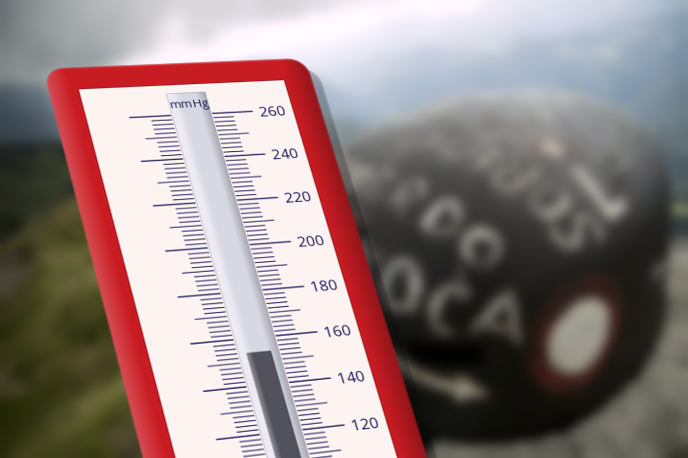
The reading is 154 mmHg
